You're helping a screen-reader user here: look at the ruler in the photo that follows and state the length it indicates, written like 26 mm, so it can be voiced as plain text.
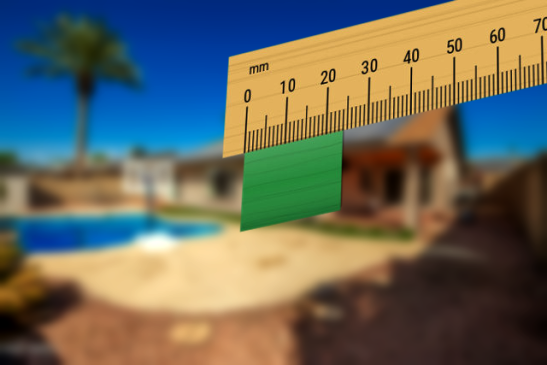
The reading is 24 mm
